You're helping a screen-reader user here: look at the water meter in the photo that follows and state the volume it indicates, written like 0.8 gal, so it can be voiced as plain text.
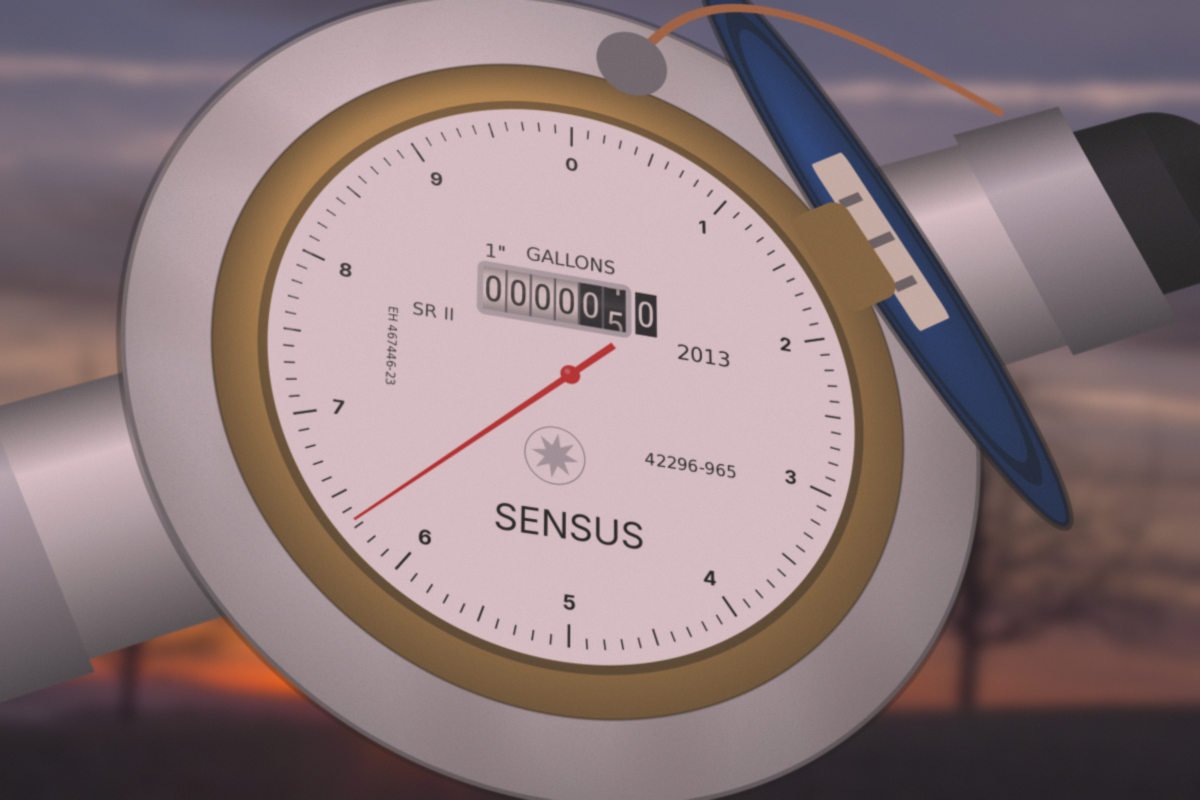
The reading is 46.3 gal
